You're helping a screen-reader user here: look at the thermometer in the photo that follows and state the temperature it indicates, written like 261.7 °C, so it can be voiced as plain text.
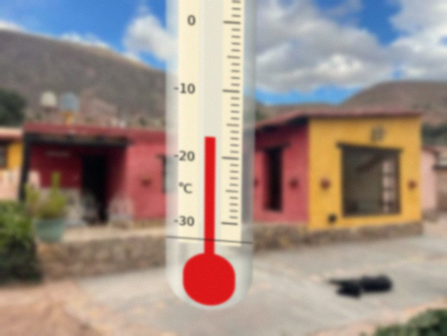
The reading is -17 °C
